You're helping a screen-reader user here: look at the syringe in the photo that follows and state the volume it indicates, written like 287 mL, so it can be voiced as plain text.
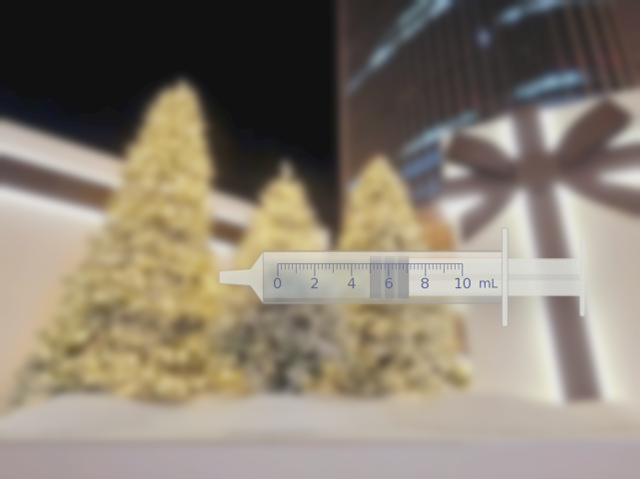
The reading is 5 mL
